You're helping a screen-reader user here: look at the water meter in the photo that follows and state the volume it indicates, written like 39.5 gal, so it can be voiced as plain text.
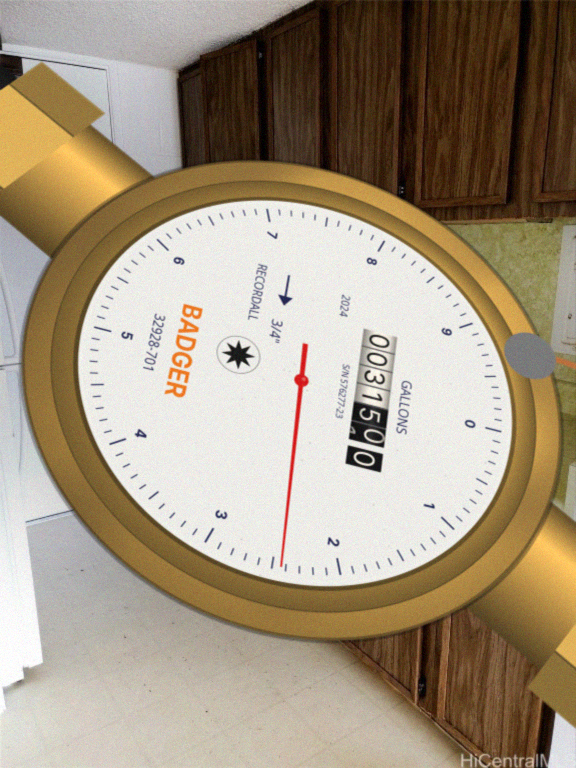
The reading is 31502.4 gal
